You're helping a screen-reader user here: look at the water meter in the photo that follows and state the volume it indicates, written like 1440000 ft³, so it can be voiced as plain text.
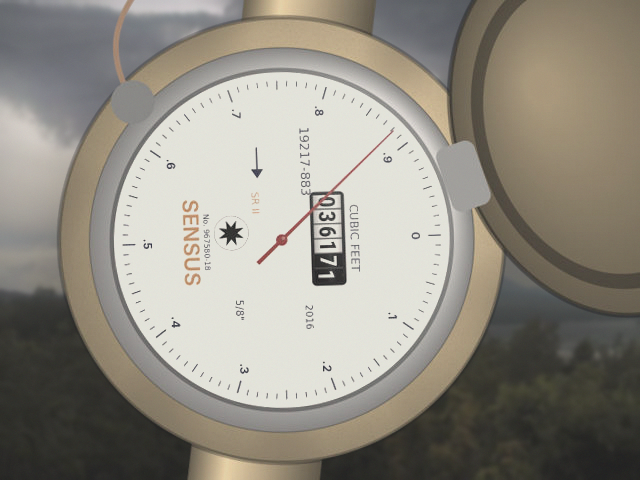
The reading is 36170.88 ft³
